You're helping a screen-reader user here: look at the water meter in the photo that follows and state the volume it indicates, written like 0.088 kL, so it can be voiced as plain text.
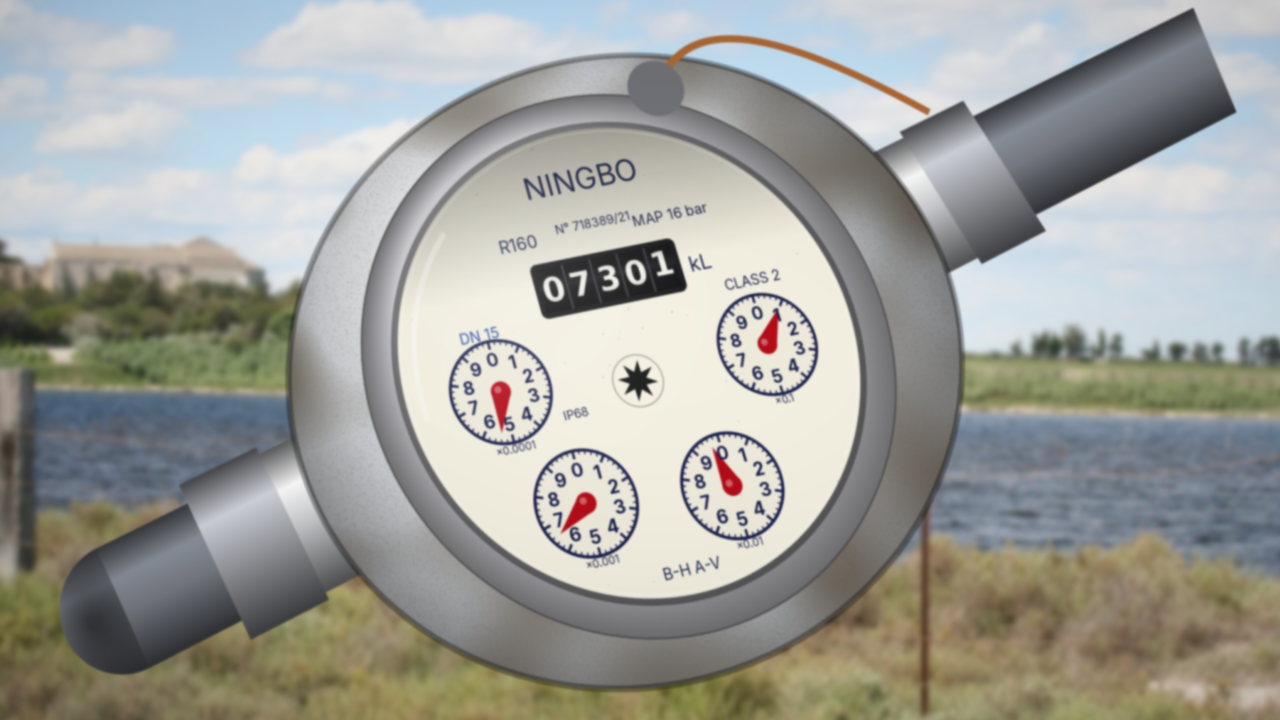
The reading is 7301.0965 kL
